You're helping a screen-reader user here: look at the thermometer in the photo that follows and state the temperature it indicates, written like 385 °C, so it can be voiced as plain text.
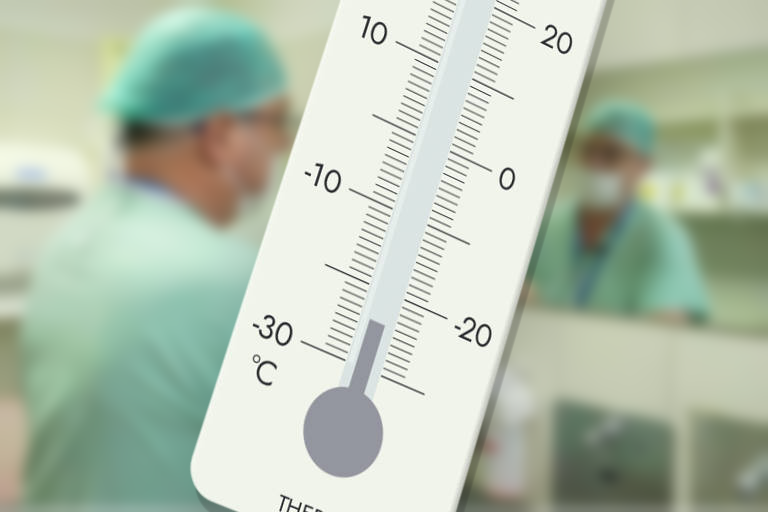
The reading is -24 °C
